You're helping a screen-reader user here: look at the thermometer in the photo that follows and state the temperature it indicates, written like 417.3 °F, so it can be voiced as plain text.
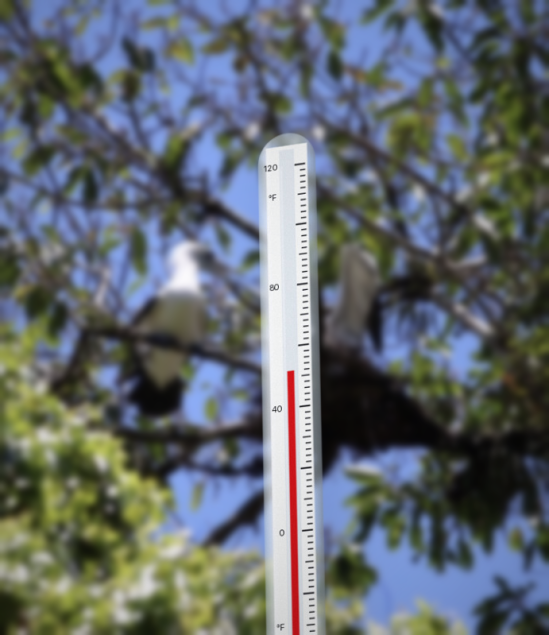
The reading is 52 °F
